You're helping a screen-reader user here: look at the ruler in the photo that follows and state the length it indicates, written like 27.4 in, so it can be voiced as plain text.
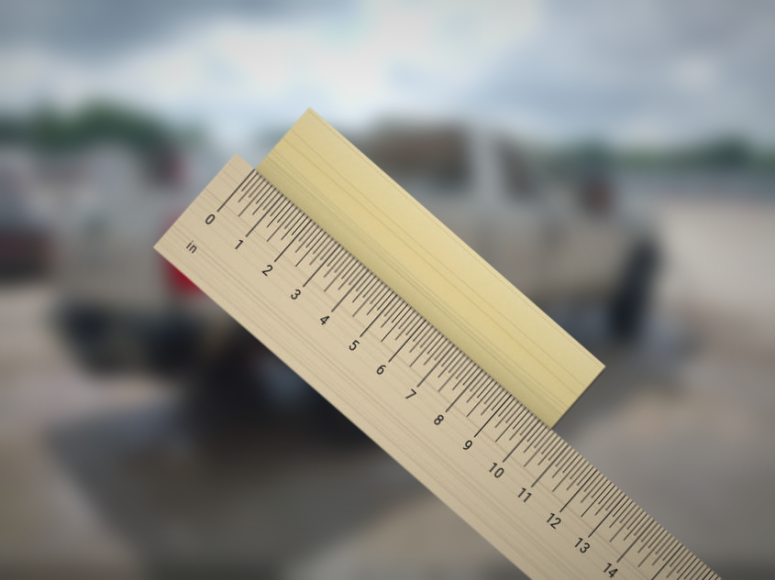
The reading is 10.375 in
